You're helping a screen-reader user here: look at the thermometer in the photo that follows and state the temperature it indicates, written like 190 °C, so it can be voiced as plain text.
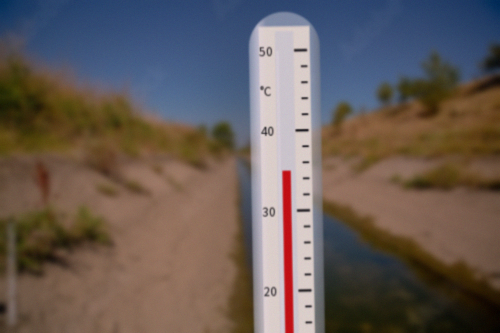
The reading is 35 °C
